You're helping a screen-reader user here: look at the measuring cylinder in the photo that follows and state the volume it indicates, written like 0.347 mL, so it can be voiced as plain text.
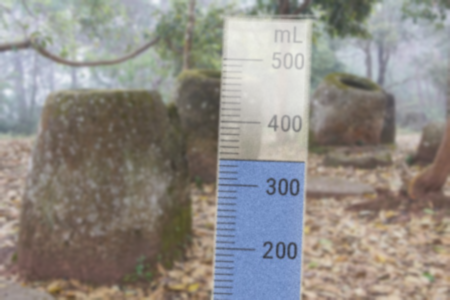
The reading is 340 mL
